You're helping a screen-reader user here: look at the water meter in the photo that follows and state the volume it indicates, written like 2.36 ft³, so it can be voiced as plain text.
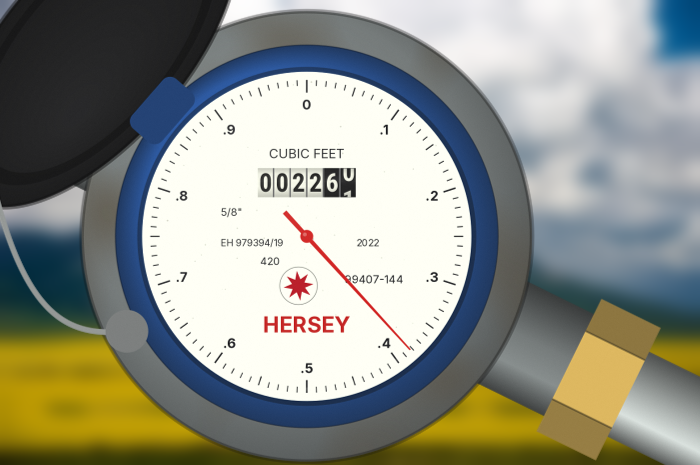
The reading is 2260.38 ft³
